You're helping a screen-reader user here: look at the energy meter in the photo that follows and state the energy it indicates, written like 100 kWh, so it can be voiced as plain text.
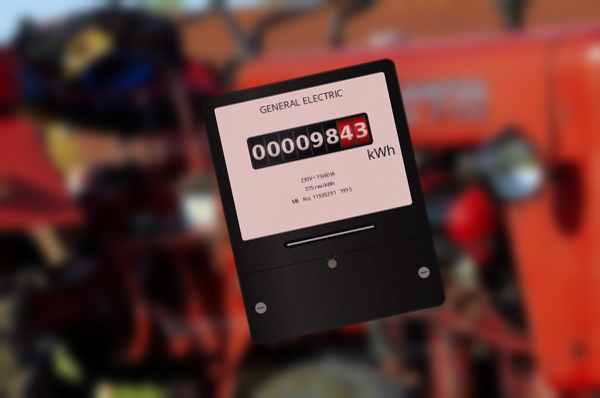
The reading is 98.43 kWh
